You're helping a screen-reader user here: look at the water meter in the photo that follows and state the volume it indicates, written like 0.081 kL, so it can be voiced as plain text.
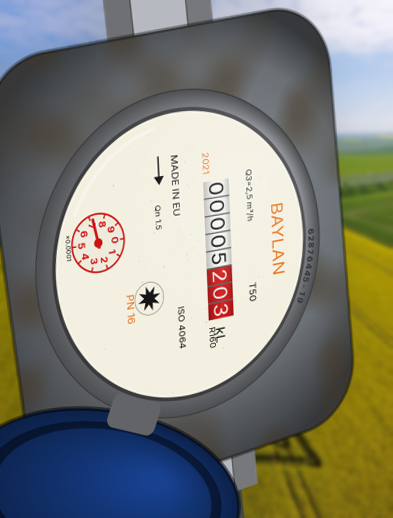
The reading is 5.2037 kL
